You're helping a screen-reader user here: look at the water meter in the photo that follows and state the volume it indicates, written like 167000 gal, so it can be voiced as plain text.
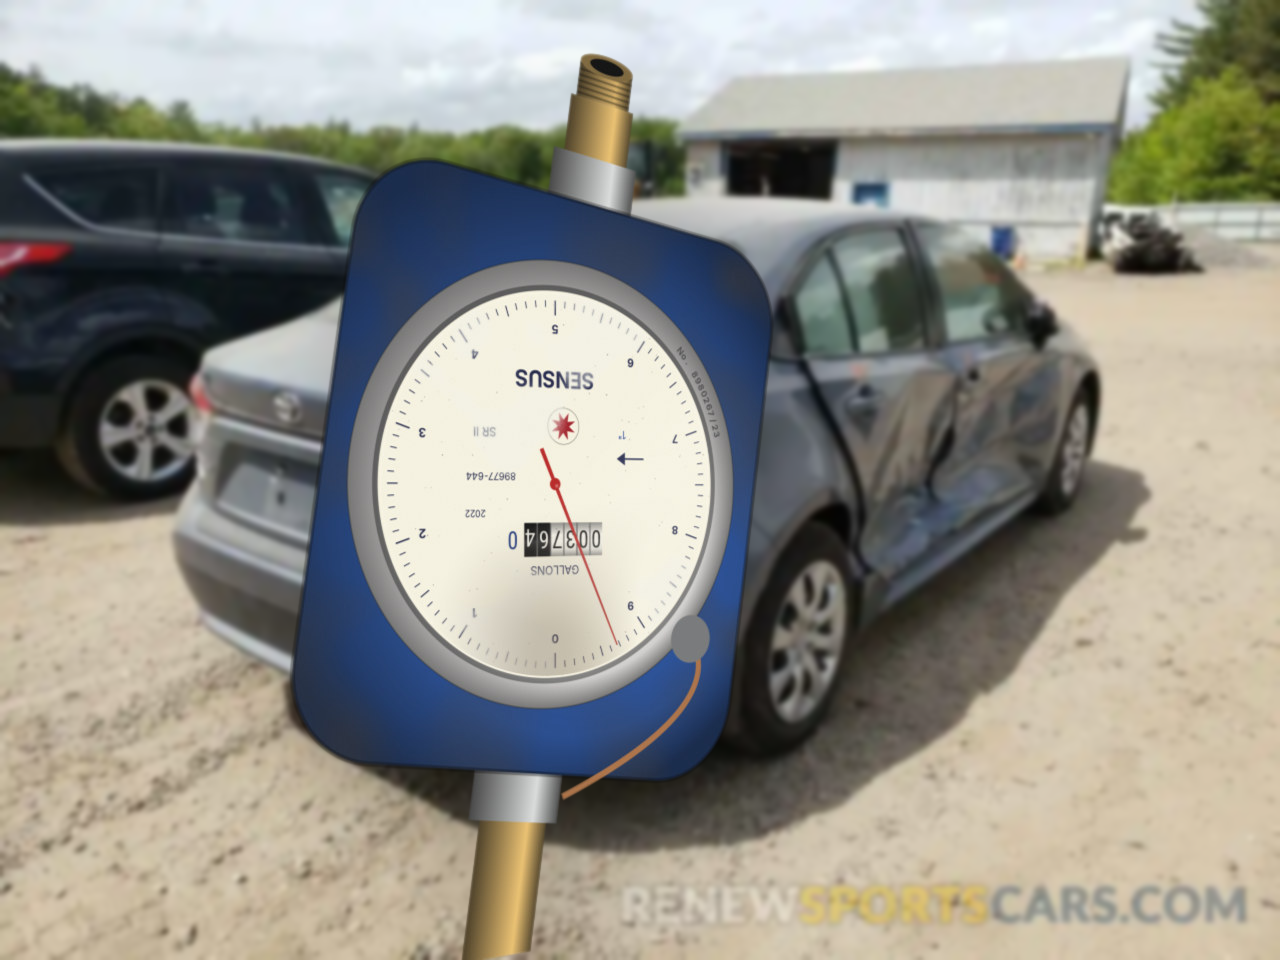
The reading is 37639.3 gal
